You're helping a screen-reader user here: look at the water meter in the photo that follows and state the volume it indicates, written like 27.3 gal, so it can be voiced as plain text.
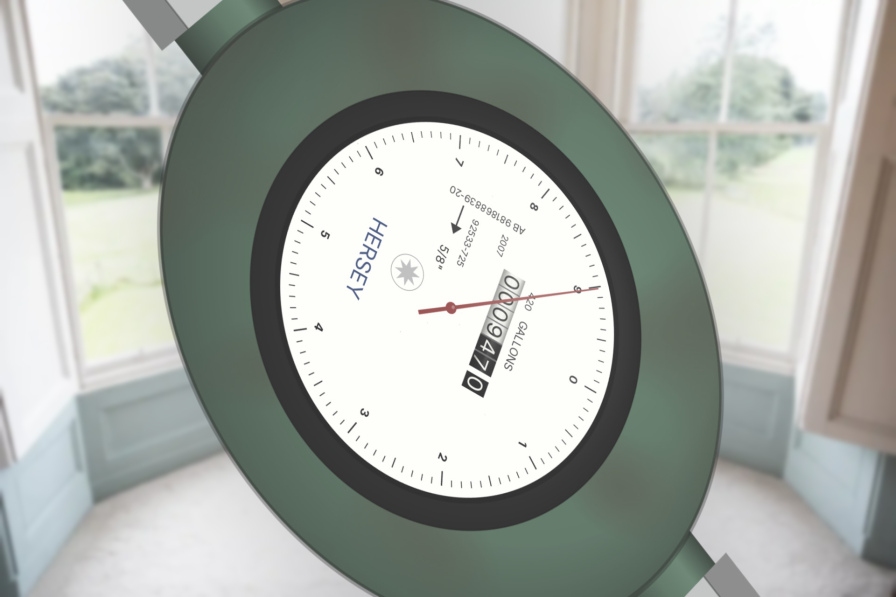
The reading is 9469.0 gal
